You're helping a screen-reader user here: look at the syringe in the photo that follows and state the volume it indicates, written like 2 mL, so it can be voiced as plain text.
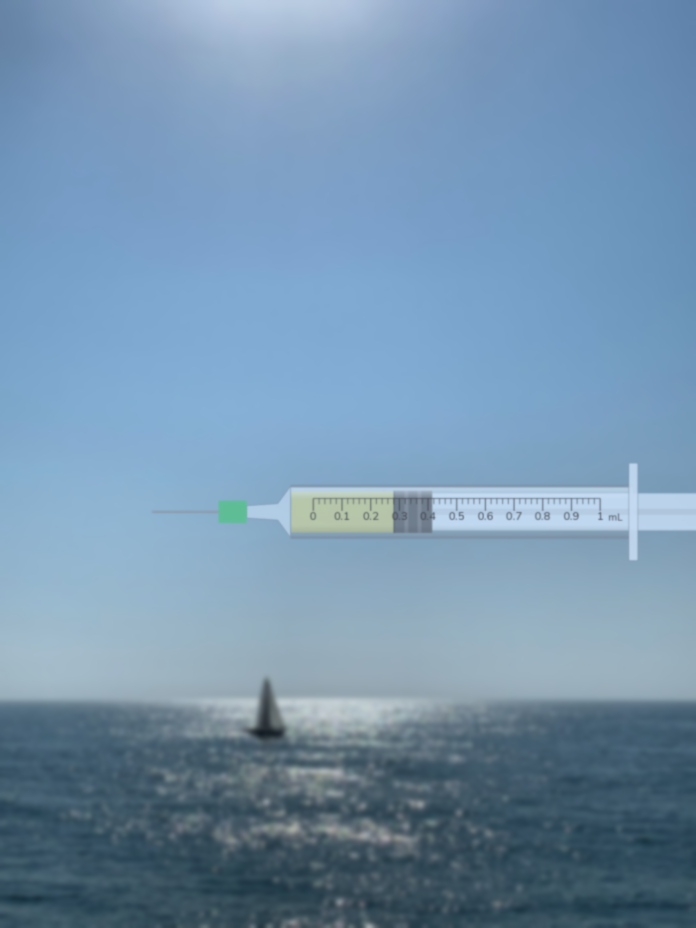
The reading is 0.28 mL
